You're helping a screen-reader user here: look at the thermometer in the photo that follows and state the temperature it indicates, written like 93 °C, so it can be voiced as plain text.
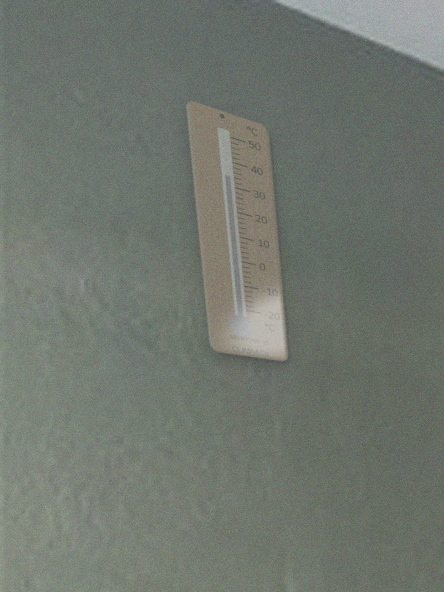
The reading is 34 °C
